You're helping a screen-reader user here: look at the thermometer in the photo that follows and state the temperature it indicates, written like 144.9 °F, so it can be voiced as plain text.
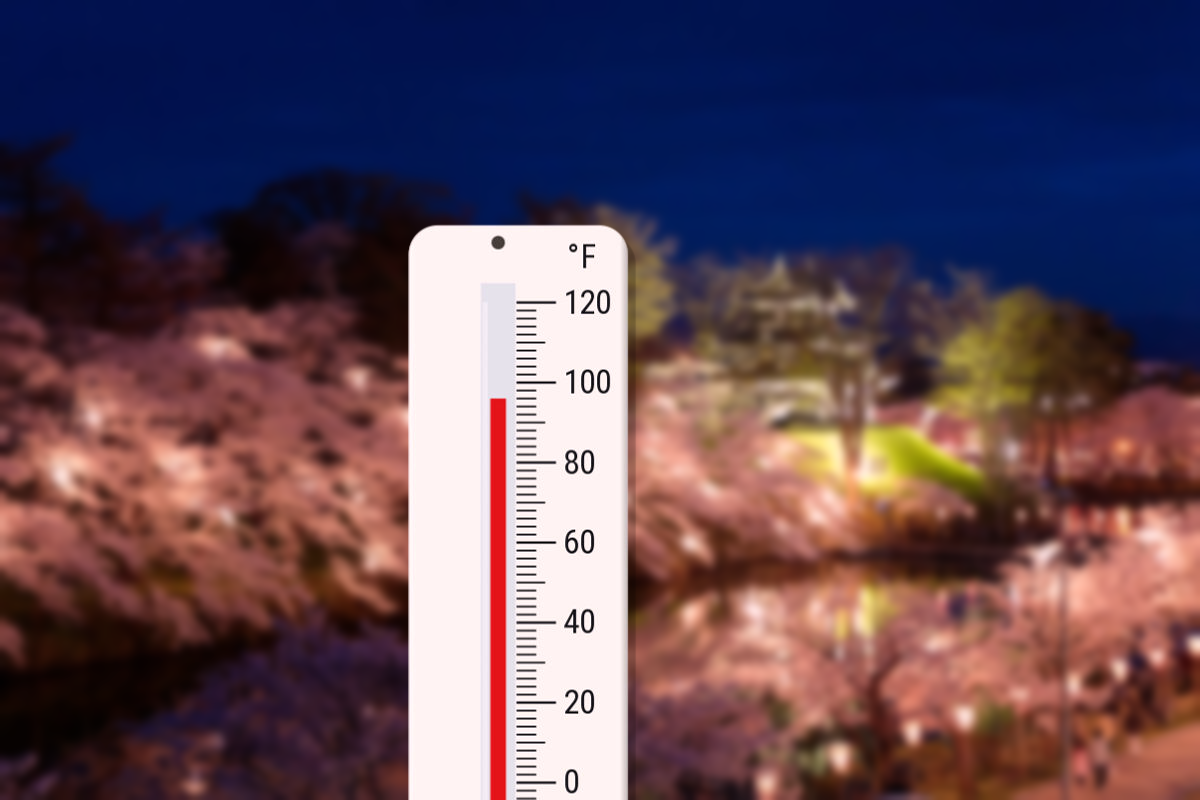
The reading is 96 °F
